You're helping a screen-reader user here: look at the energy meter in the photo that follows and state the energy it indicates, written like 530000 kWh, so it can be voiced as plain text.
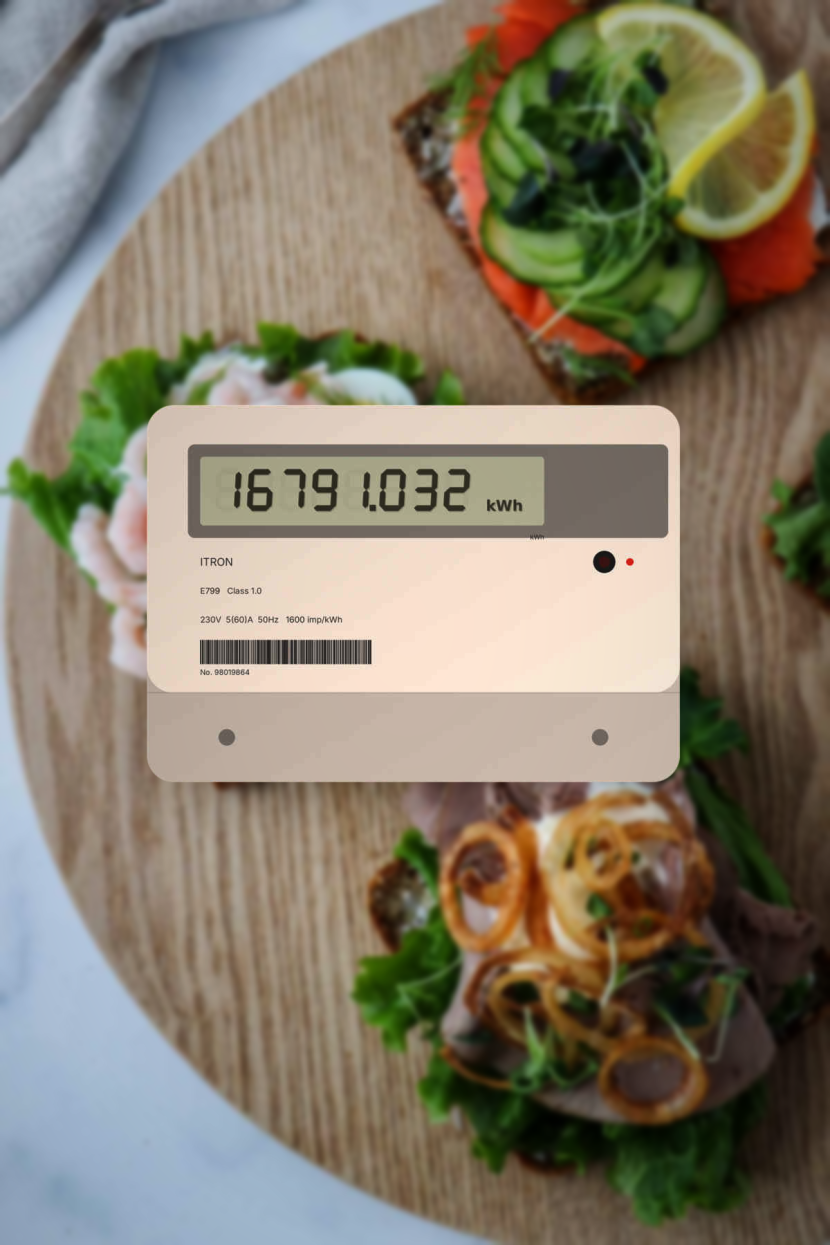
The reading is 16791.032 kWh
